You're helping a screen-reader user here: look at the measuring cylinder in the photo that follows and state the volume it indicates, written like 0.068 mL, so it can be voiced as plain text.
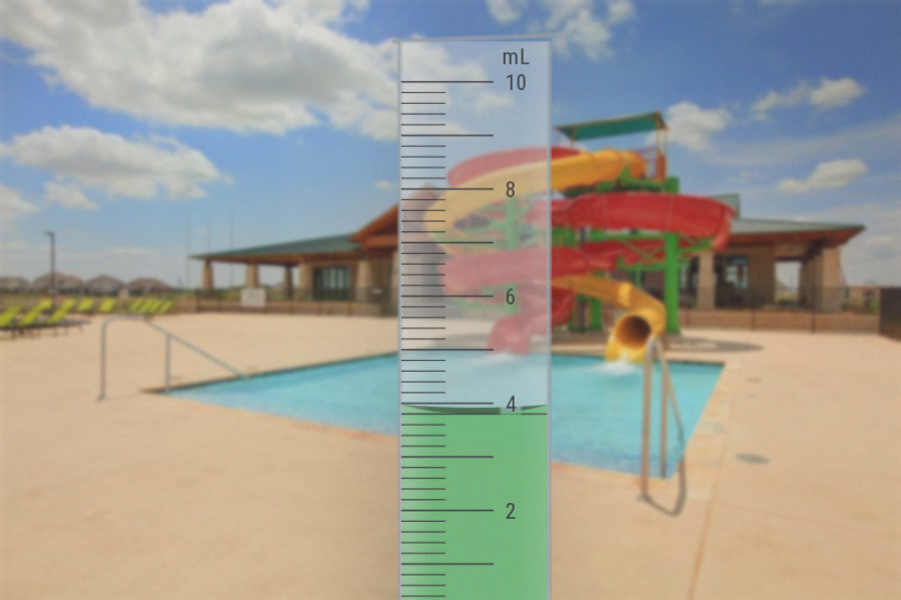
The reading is 3.8 mL
